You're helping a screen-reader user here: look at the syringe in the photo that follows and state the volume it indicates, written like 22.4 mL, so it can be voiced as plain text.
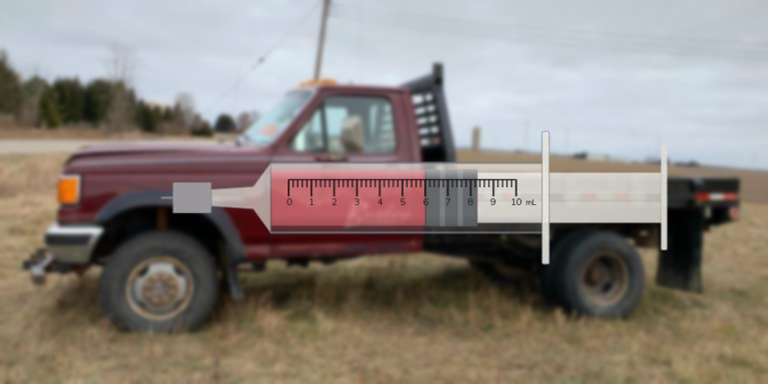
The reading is 6 mL
